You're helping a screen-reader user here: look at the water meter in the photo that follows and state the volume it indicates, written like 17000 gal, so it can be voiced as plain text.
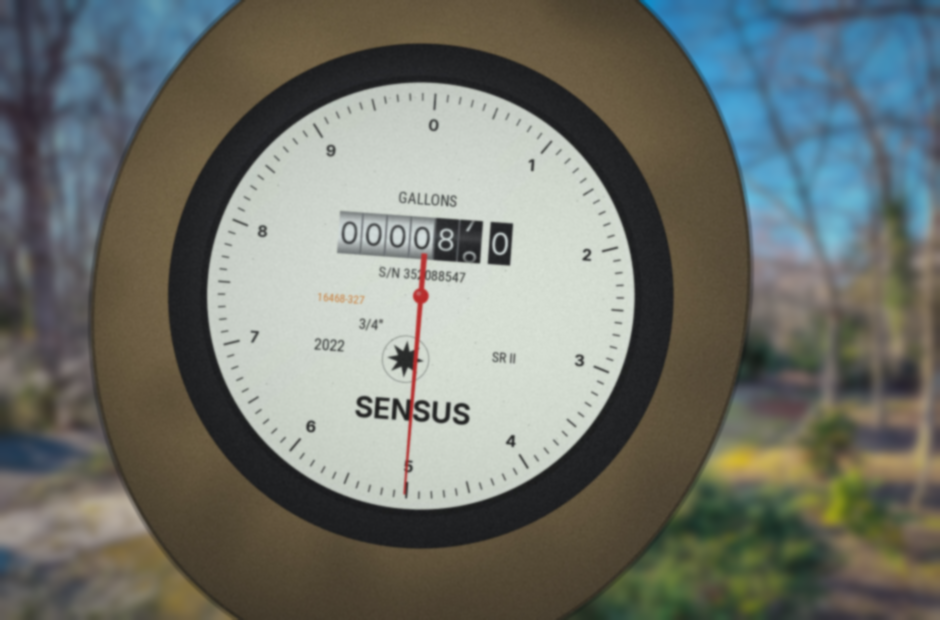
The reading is 875.0 gal
